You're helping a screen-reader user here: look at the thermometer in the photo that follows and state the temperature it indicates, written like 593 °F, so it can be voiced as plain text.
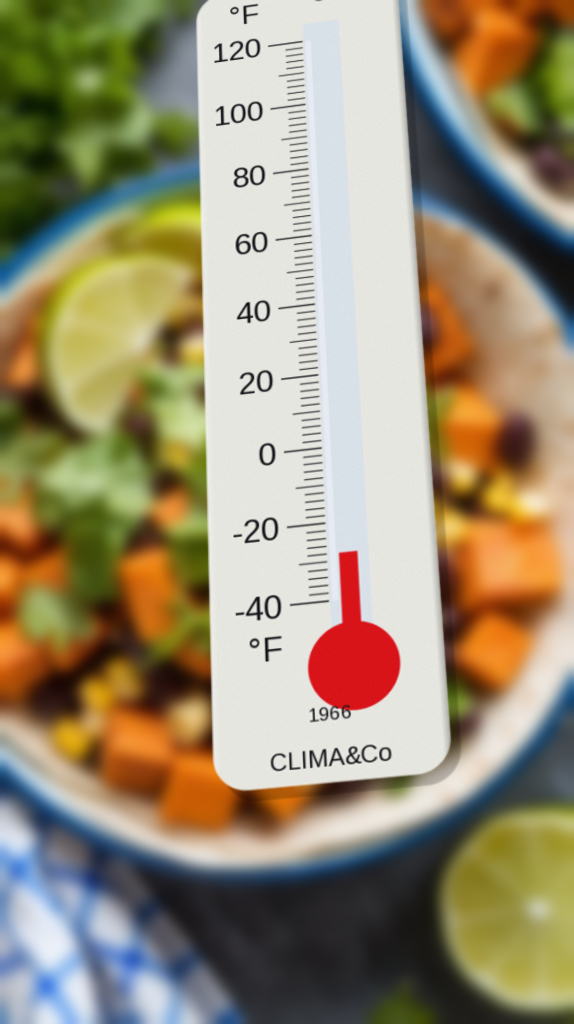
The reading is -28 °F
